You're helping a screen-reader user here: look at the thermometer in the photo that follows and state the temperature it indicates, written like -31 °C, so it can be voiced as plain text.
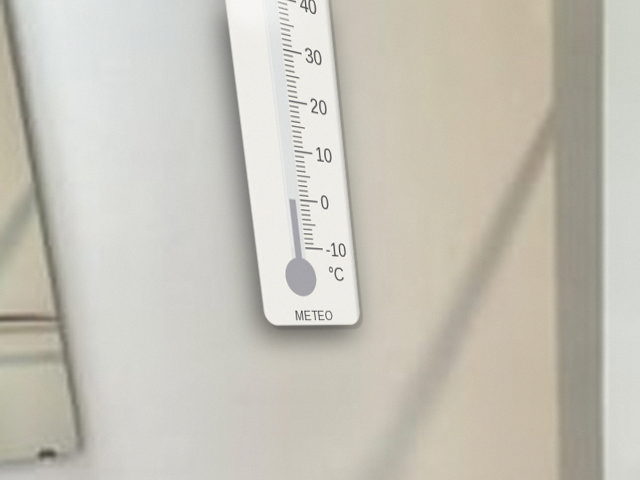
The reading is 0 °C
